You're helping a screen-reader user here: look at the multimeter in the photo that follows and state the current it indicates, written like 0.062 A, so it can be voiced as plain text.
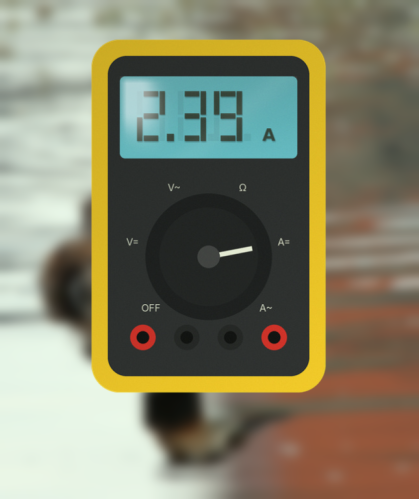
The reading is 2.39 A
